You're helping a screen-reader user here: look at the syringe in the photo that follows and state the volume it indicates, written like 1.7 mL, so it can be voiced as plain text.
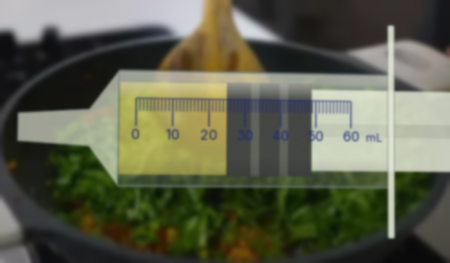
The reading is 25 mL
